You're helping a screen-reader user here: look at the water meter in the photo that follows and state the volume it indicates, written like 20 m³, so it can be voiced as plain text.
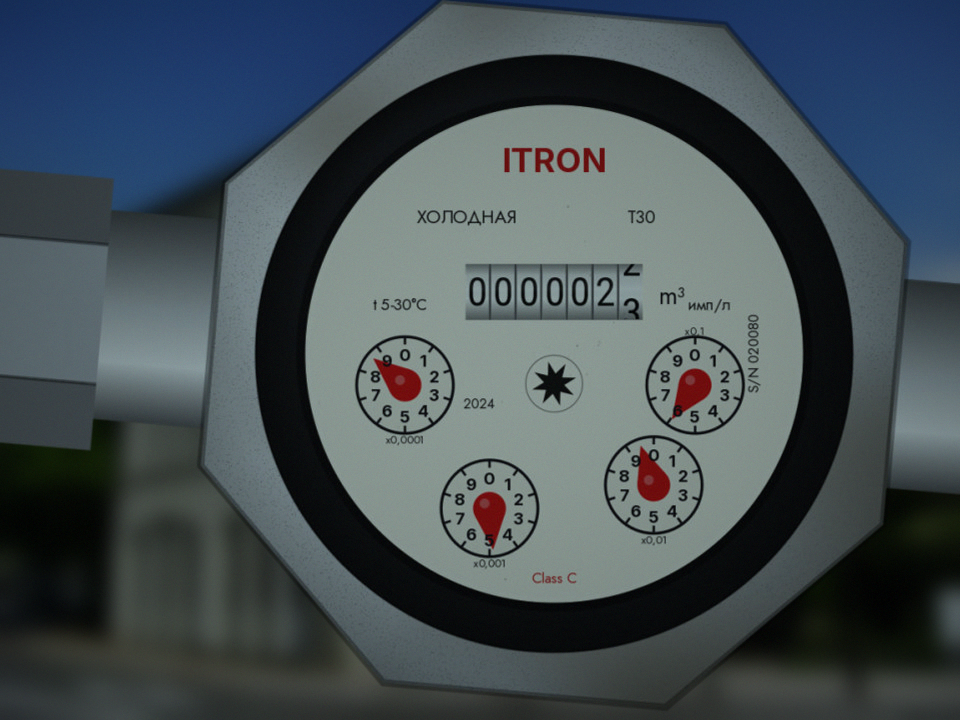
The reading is 22.5948 m³
